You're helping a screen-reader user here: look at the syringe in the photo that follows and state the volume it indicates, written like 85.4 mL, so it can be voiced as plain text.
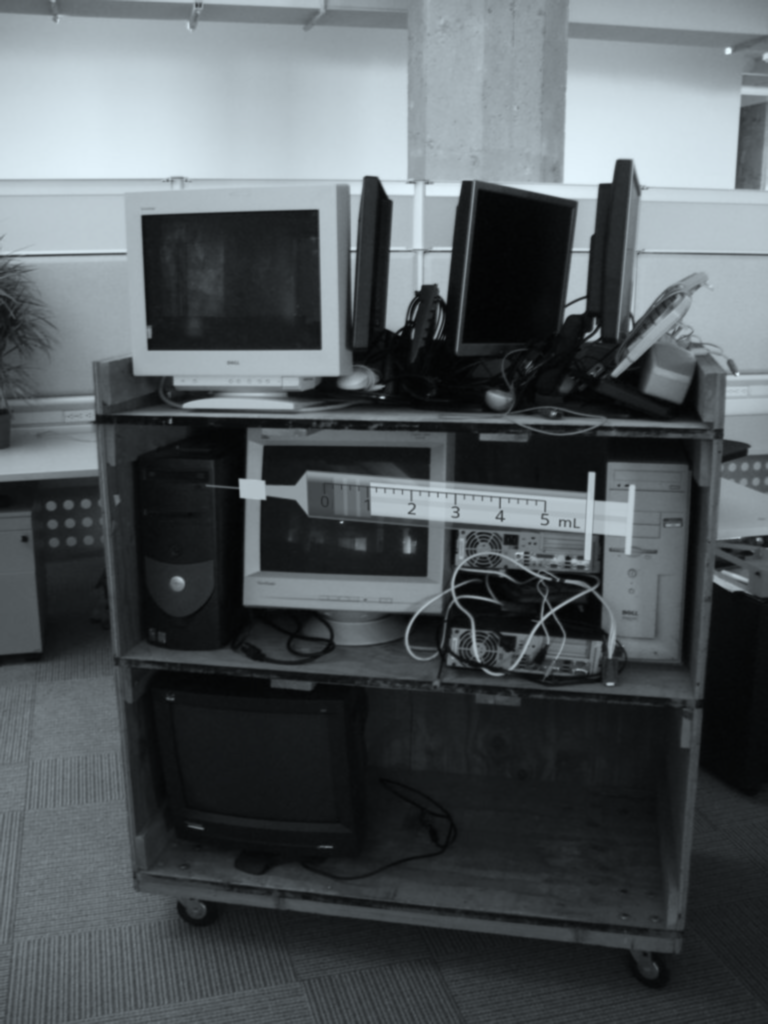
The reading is 0.2 mL
